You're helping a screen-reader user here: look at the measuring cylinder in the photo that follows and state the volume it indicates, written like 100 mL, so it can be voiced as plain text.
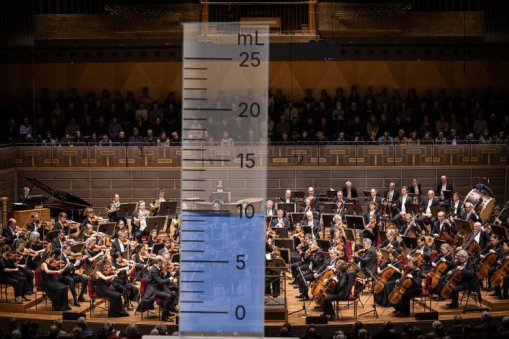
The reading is 9.5 mL
